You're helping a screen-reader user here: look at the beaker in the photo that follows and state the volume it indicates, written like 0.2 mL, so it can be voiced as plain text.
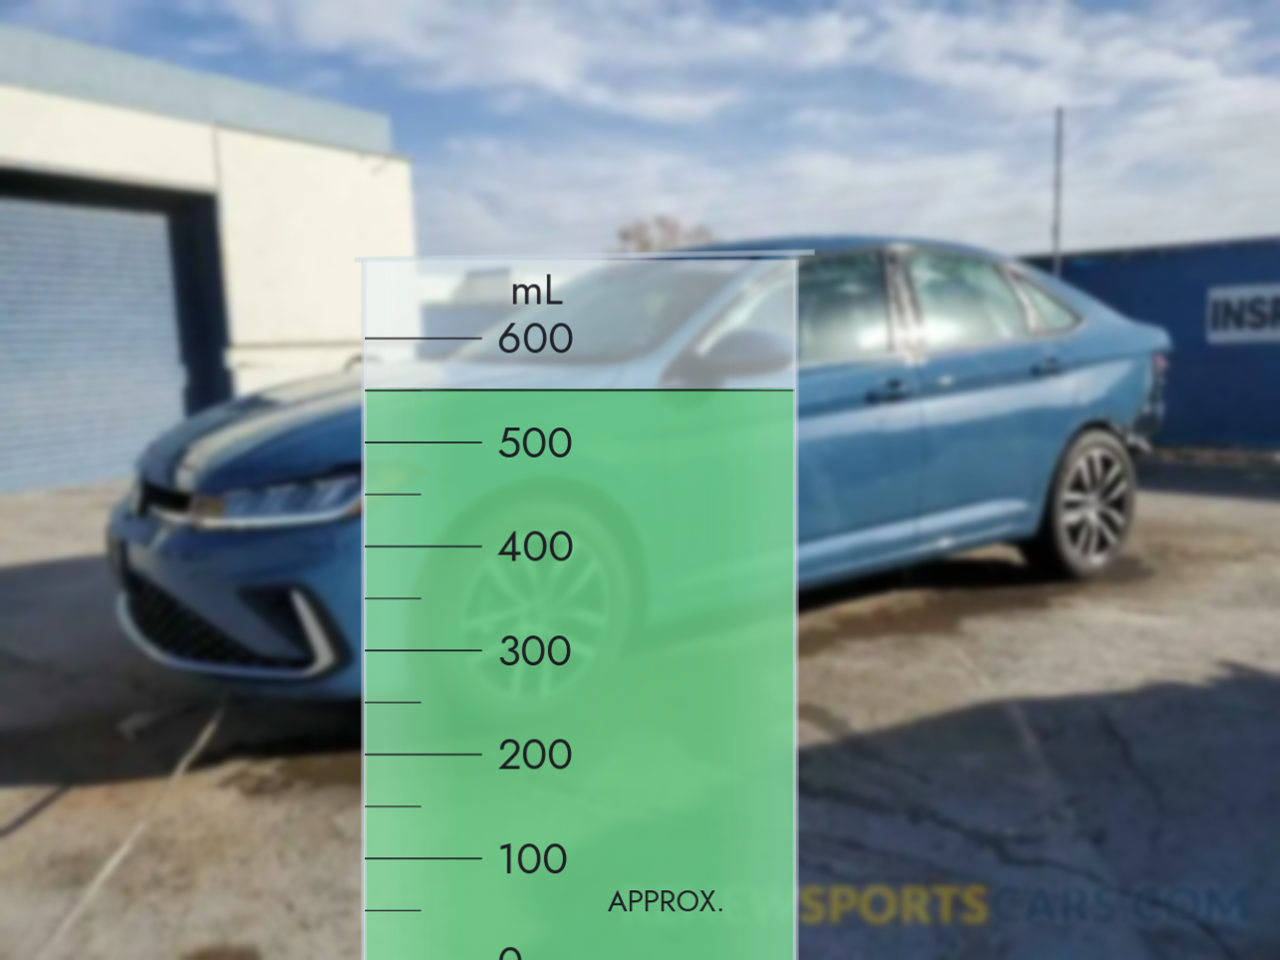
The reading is 550 mL
